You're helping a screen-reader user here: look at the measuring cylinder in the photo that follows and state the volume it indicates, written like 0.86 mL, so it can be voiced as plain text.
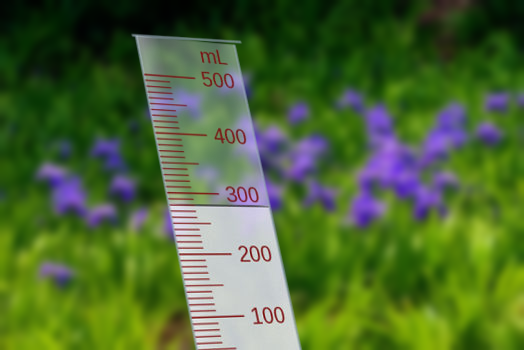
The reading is 280 mL
